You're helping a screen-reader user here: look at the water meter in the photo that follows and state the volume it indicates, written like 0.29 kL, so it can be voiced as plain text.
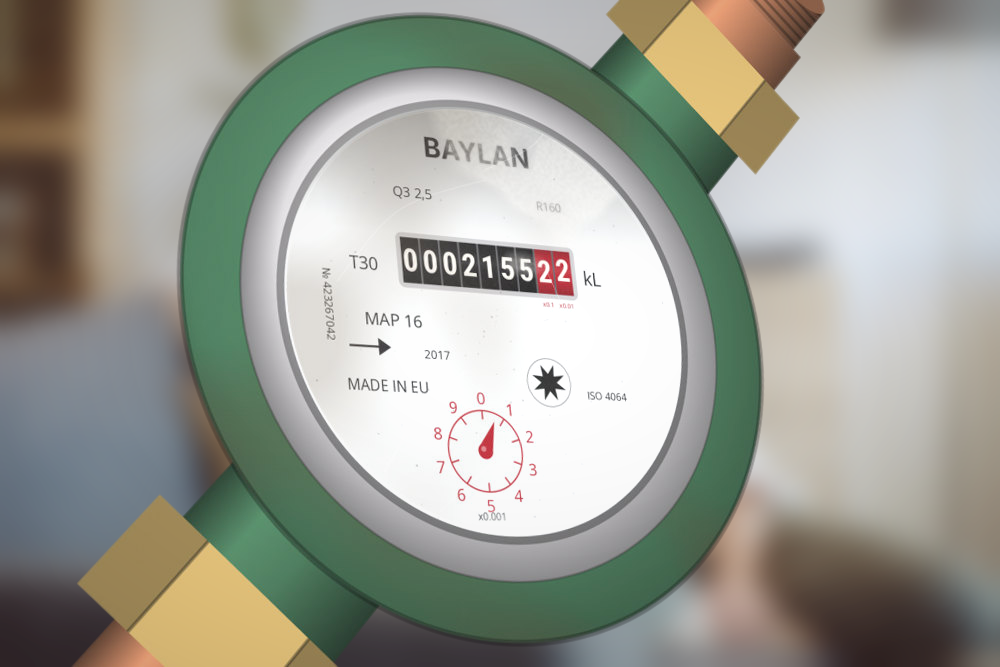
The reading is 2155.220 kL
